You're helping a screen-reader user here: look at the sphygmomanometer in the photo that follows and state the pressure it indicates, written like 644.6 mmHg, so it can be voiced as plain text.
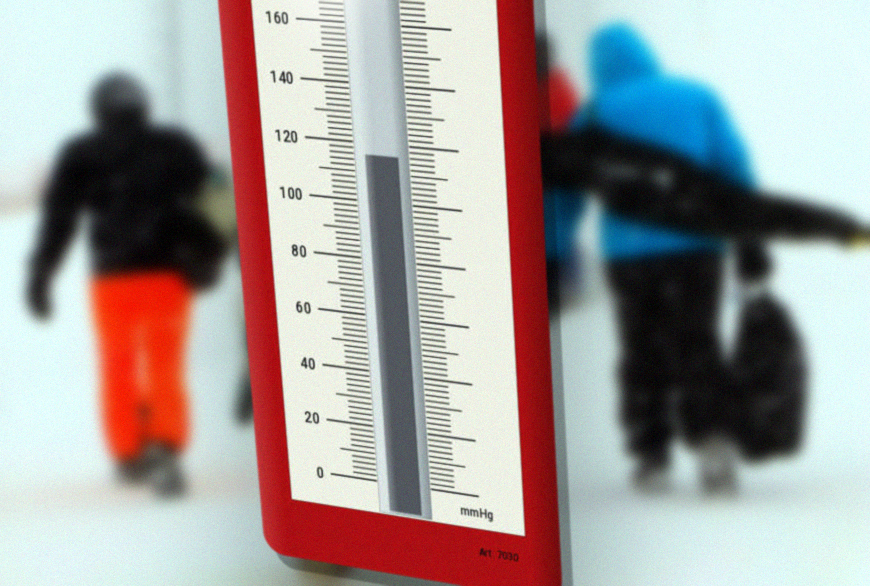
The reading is 116 mmHg
